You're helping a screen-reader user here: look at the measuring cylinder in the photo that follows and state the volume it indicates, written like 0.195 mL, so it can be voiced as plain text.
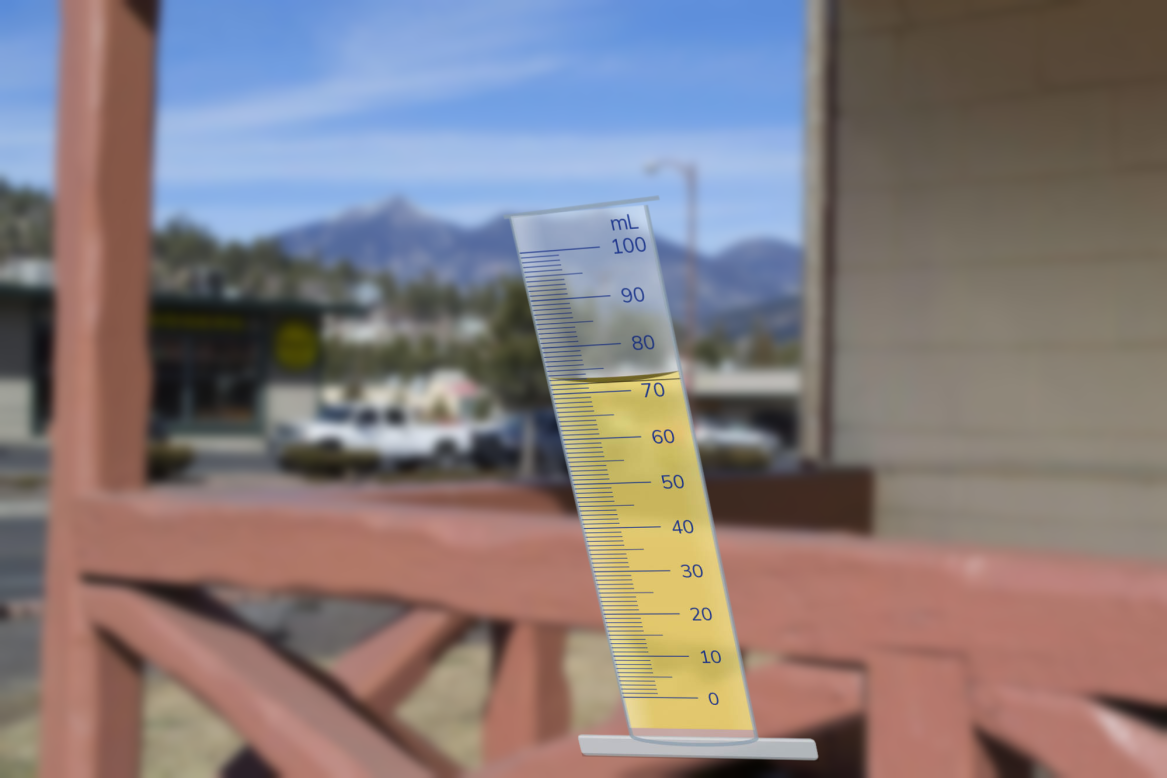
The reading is 72 mL
